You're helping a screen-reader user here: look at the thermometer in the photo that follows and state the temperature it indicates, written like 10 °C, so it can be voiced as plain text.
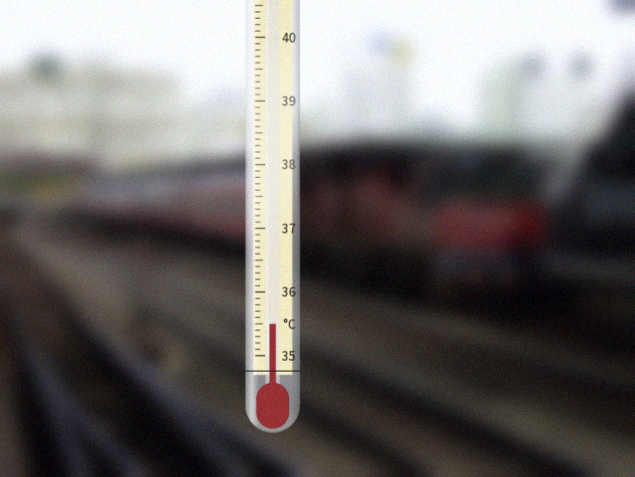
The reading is 35.5 °C
